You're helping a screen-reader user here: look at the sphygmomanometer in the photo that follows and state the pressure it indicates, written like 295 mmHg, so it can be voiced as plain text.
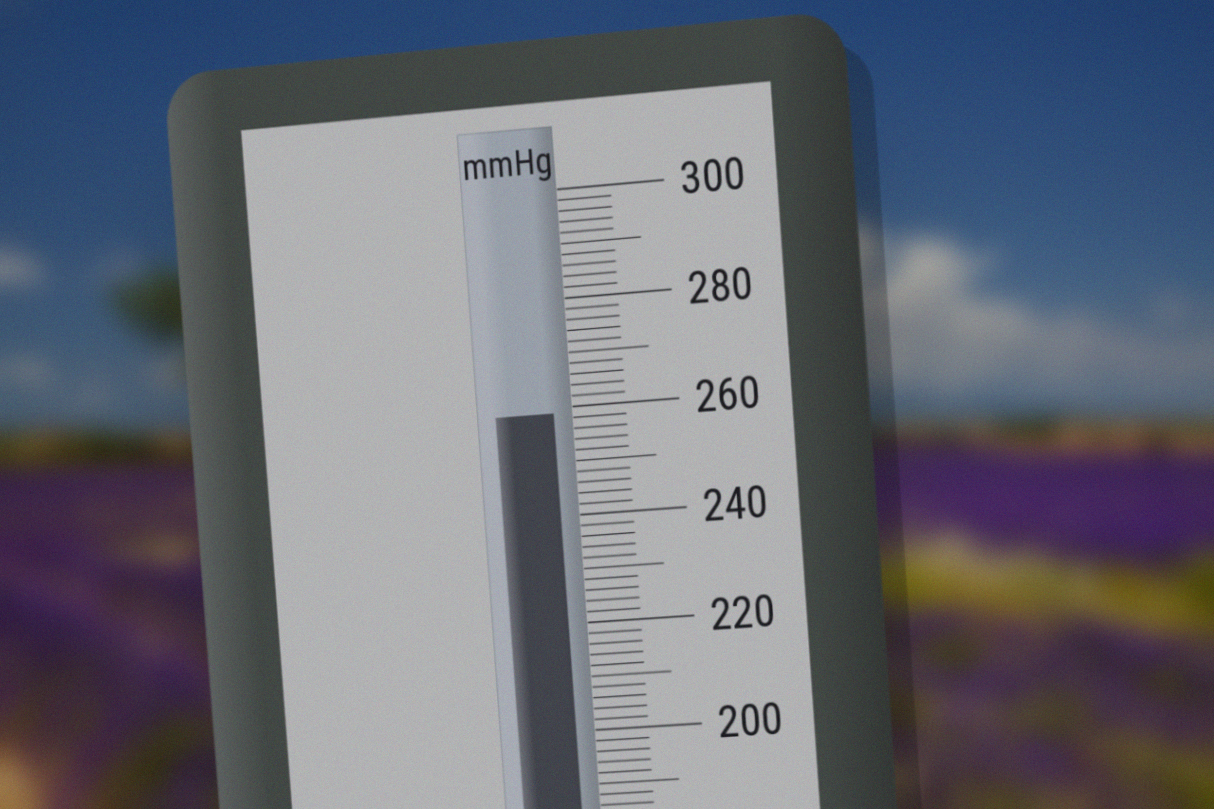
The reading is 259 mmHg
